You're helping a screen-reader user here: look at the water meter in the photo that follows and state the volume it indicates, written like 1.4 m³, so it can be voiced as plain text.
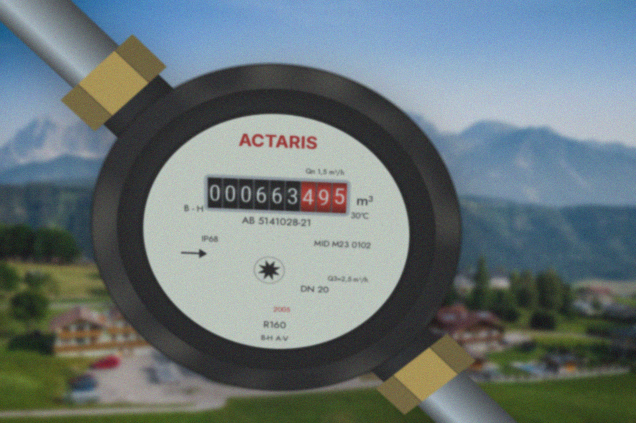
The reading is 663.495 m³
